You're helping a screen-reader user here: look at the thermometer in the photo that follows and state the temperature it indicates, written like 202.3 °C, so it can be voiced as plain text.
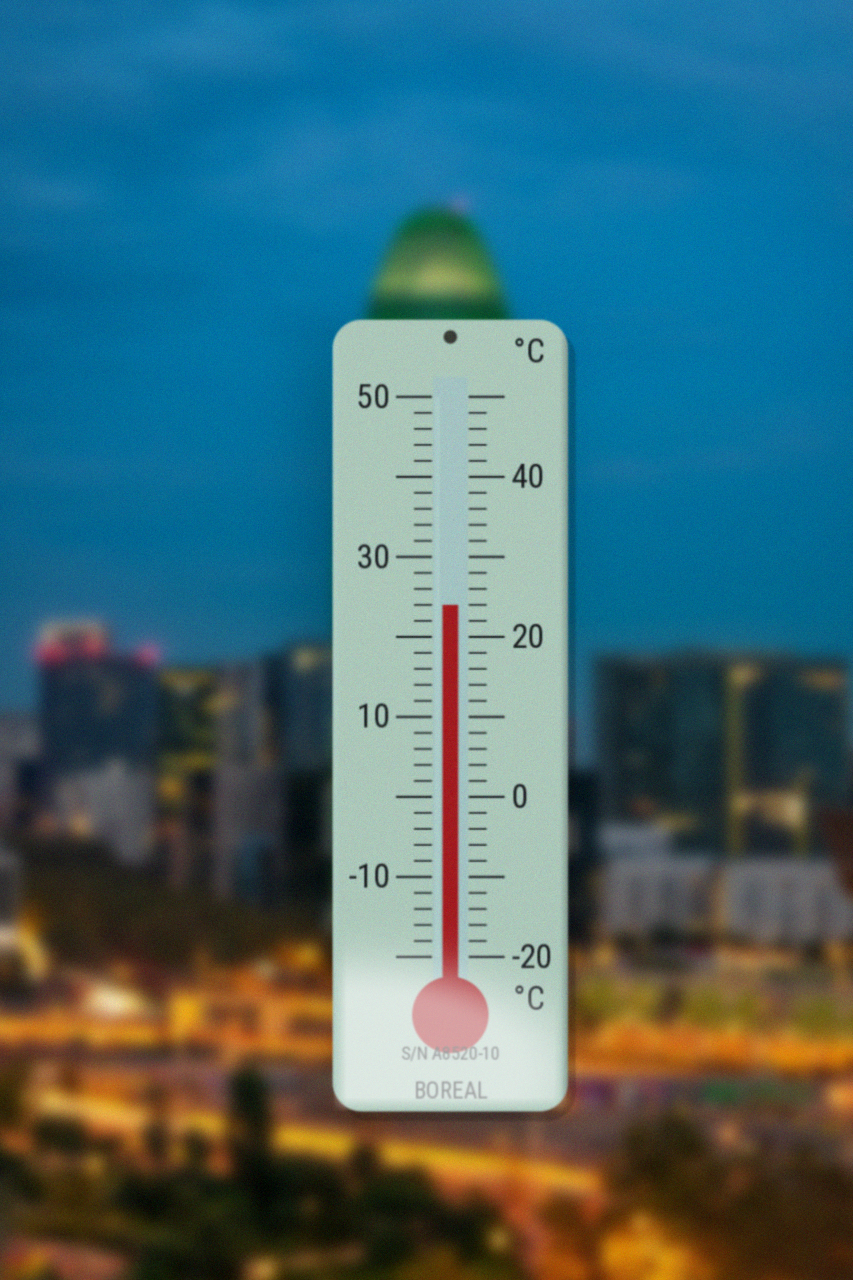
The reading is 24 °C
